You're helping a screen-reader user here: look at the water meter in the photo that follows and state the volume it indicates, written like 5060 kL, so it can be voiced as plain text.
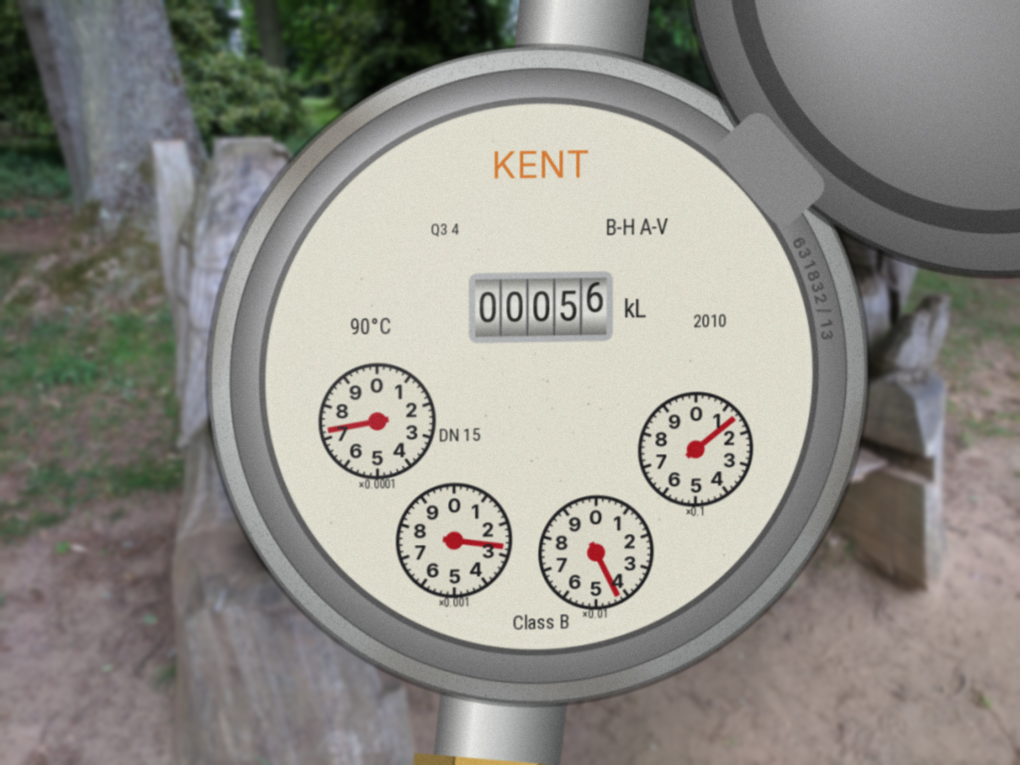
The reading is 56.1427 kL
